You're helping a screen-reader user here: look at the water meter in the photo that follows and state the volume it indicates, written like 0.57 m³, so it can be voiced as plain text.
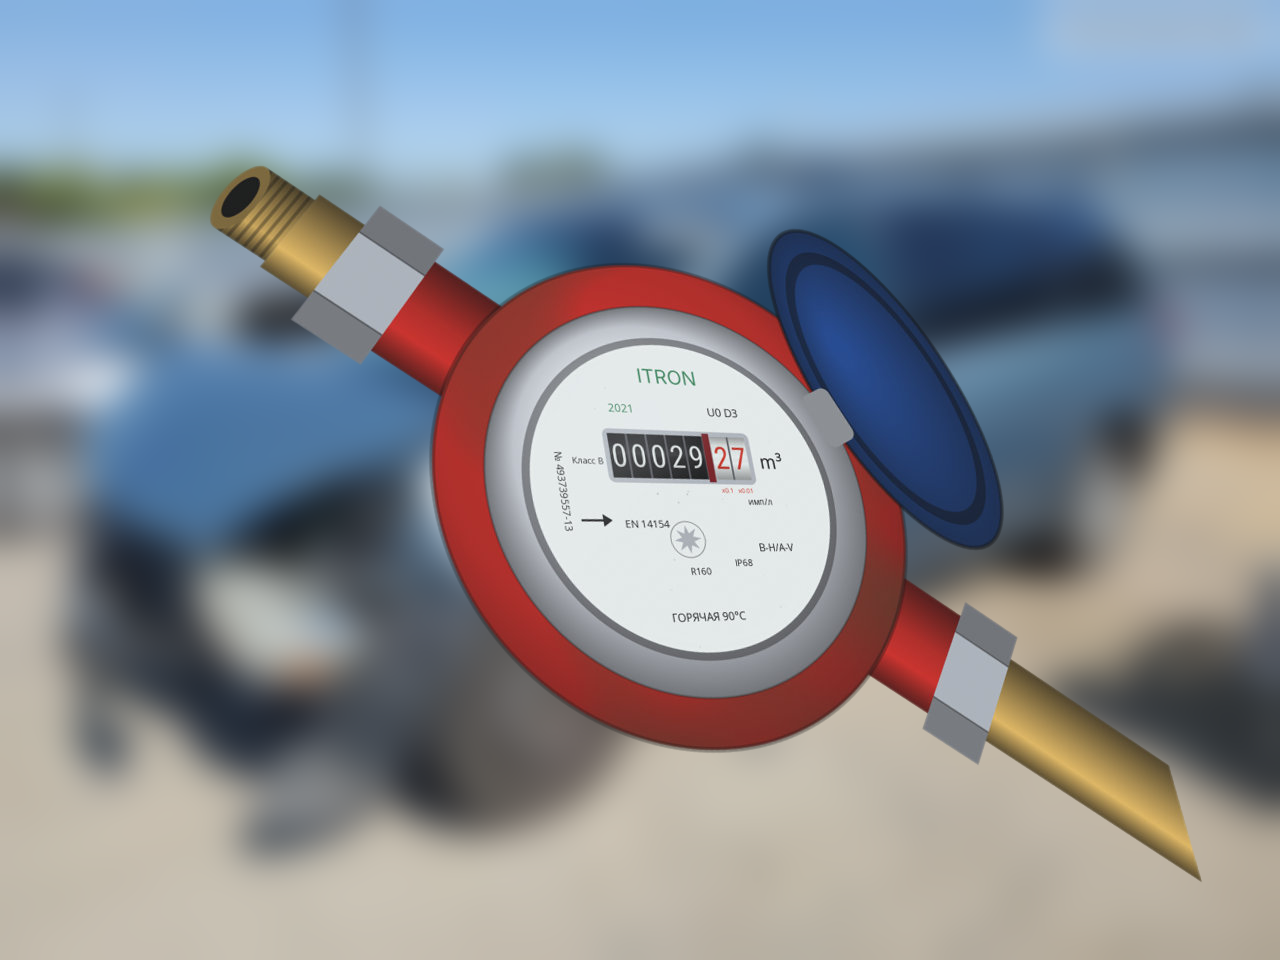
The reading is 29.27 m³
